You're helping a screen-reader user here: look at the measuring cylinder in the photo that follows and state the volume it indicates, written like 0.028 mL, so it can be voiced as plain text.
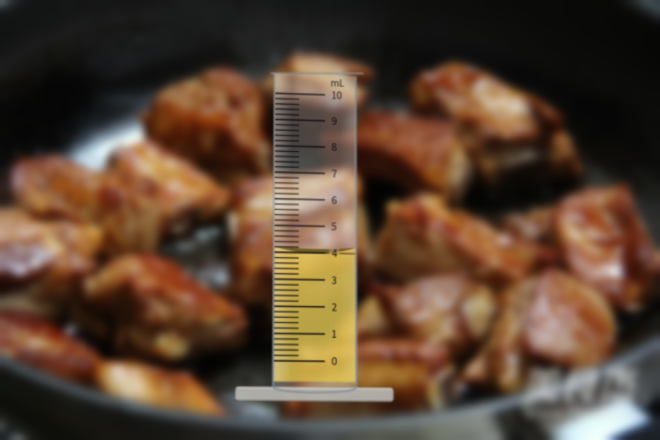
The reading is 4 mL
